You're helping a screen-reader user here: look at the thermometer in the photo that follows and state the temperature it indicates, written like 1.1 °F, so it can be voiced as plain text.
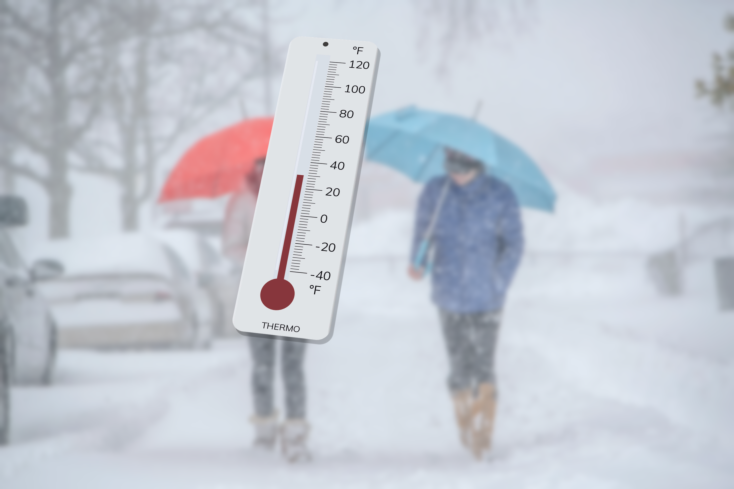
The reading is 30 °F
